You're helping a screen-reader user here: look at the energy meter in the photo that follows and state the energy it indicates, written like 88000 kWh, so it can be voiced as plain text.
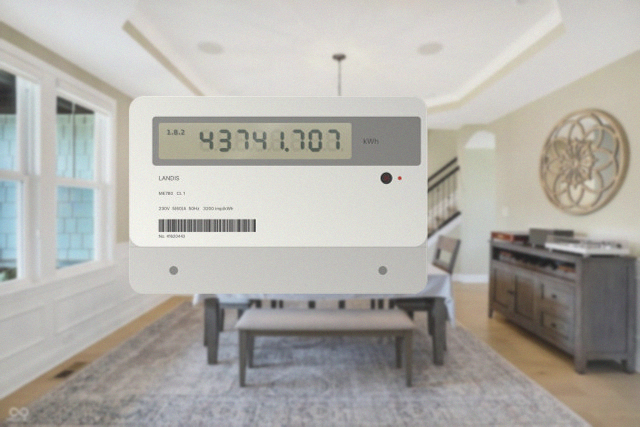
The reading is 43741.707 kWh
